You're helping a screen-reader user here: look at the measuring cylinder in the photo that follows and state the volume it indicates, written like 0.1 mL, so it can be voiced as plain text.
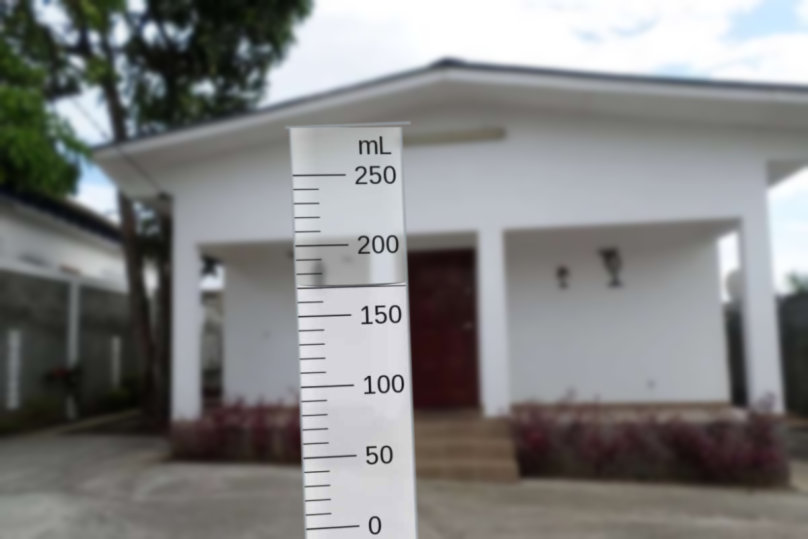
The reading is 170 mL
